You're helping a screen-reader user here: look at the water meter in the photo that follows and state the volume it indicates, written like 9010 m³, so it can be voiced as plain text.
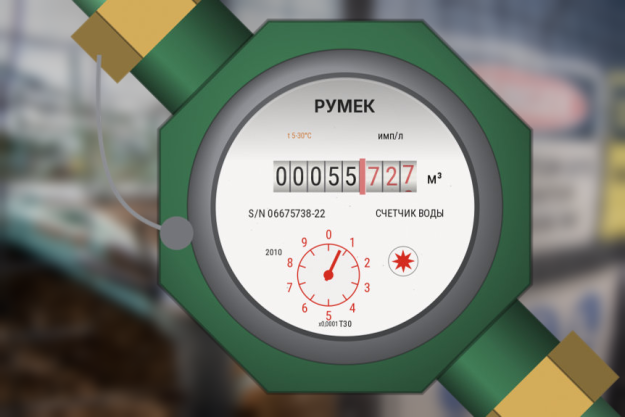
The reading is 55.7270 m³
